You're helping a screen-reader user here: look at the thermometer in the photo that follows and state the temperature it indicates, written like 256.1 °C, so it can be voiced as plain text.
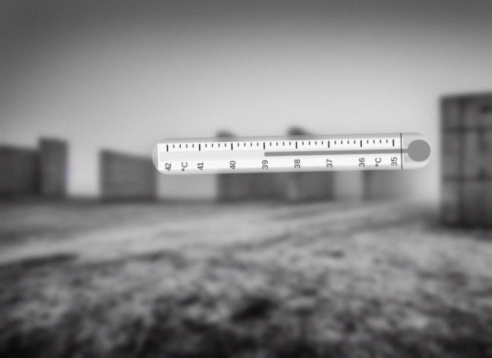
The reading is 39 °C
